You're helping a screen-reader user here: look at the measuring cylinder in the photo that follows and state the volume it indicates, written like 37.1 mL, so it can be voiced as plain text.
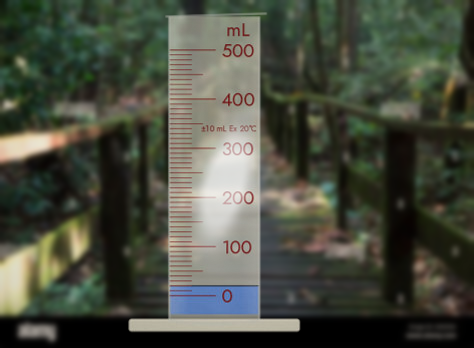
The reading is 20 mL
